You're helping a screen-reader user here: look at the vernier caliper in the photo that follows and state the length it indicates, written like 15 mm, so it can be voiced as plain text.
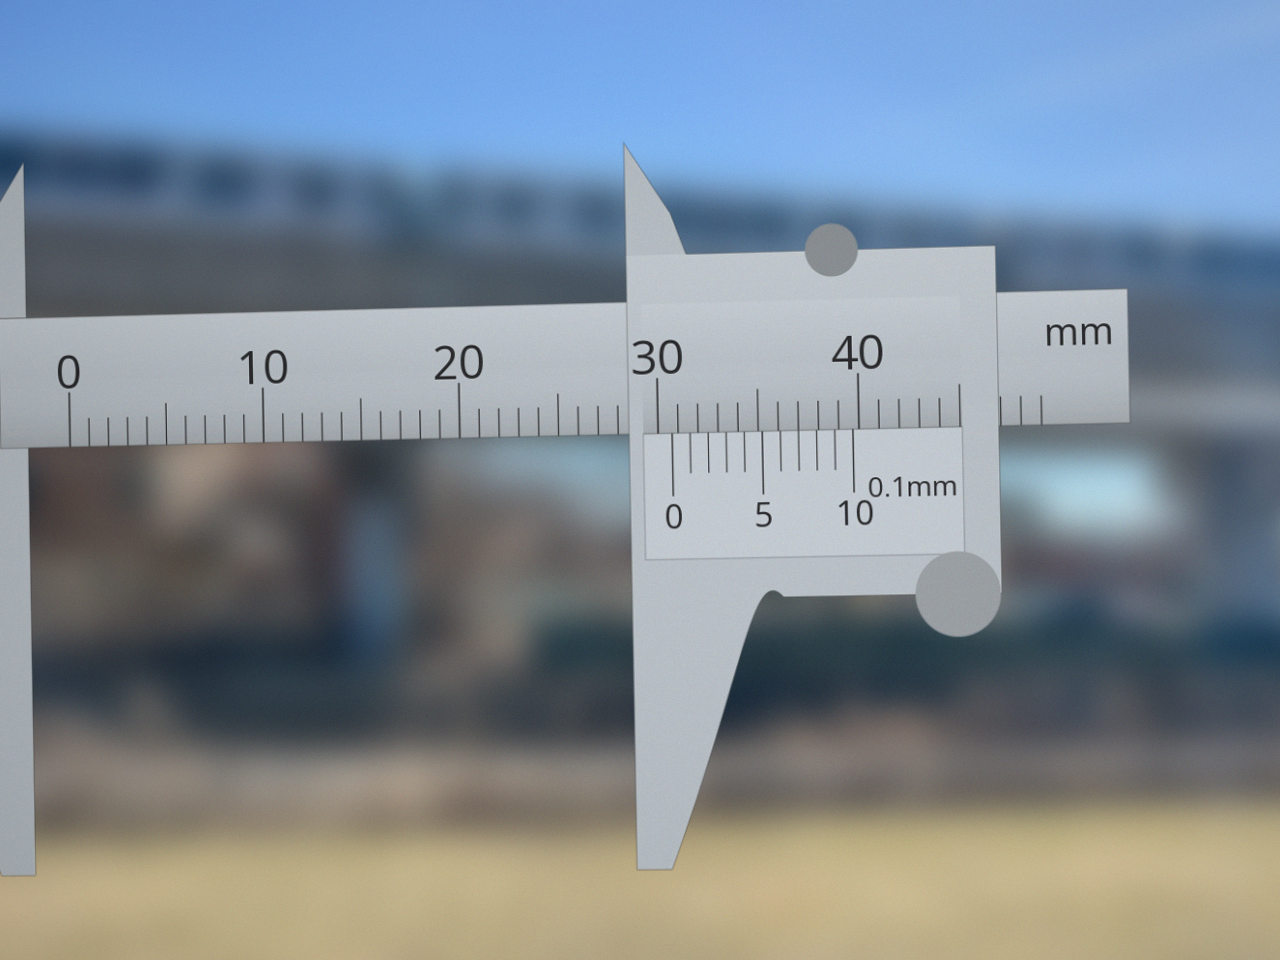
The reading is 30.7 mm
